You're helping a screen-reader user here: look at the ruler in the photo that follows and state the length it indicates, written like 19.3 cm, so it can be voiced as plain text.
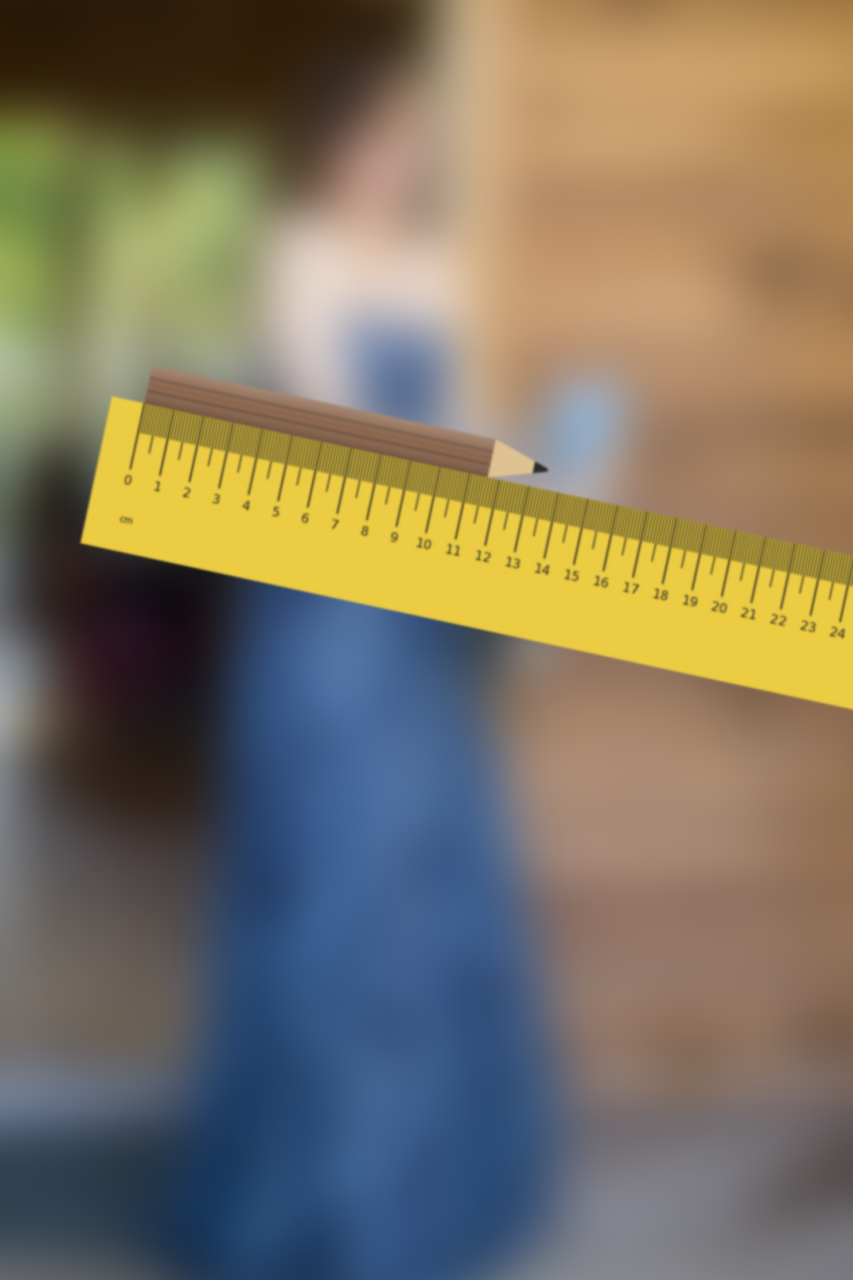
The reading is 13.5 cm
